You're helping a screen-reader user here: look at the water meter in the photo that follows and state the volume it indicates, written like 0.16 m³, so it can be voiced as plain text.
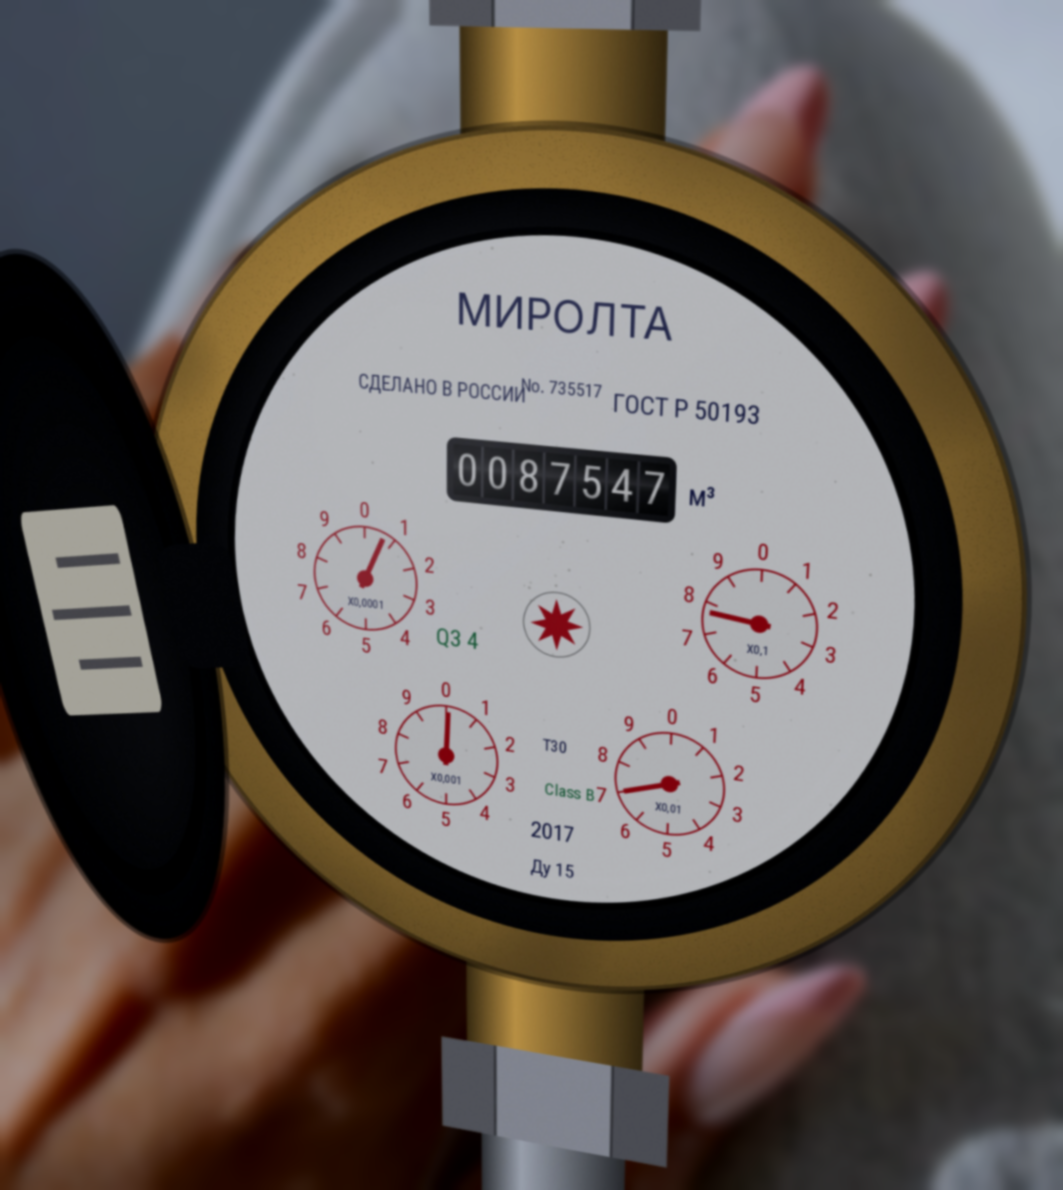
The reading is 87547.7700 m³
